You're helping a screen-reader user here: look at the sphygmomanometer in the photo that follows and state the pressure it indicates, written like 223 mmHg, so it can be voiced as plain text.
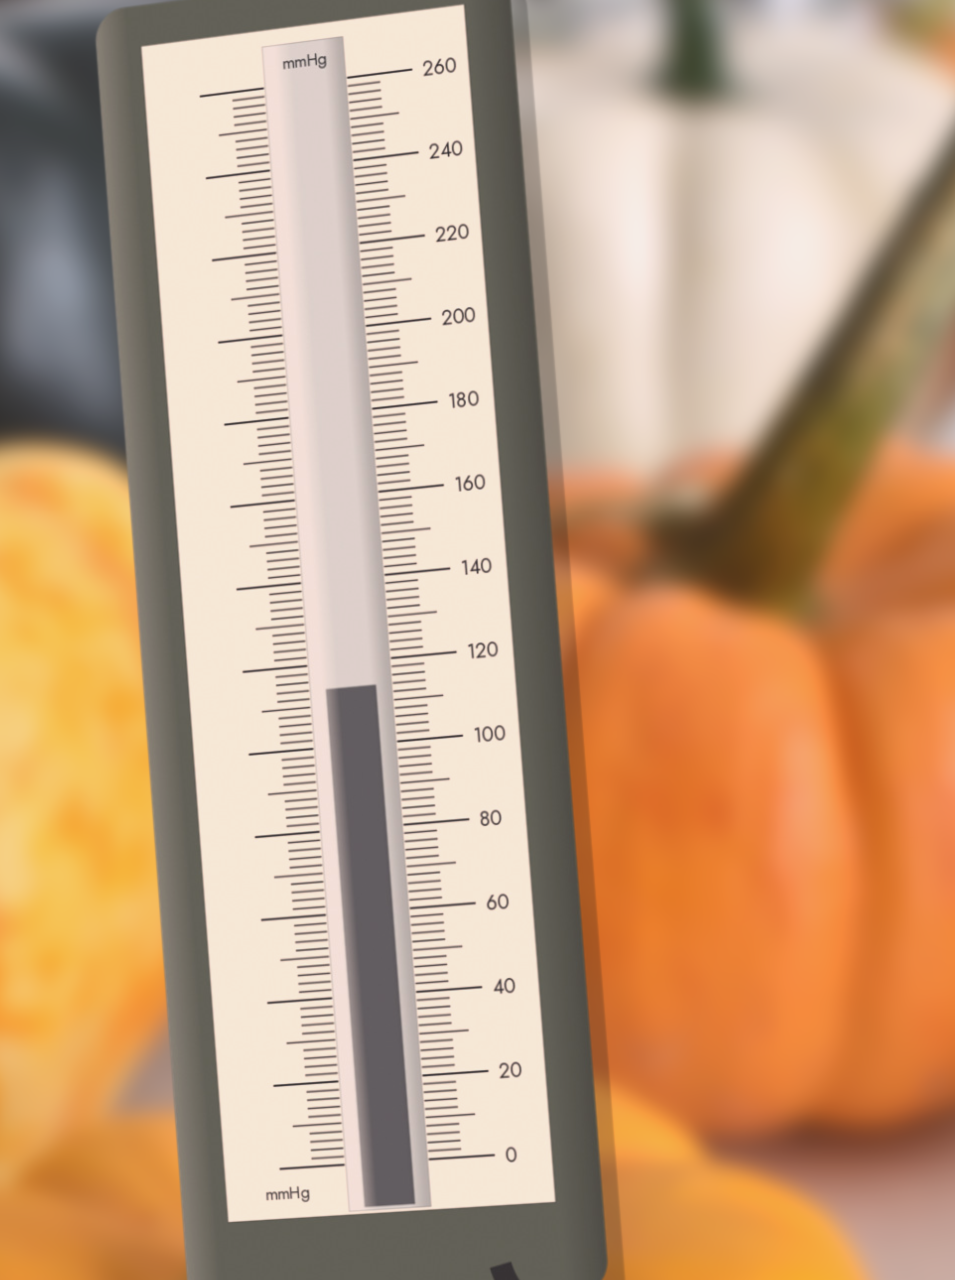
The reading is 114 mmHg
